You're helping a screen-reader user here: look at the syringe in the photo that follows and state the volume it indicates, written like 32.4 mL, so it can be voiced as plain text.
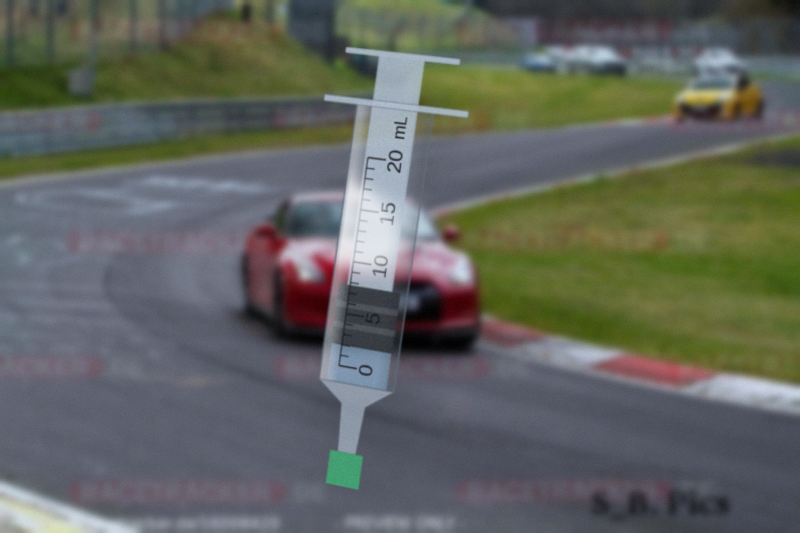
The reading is 2 mL
